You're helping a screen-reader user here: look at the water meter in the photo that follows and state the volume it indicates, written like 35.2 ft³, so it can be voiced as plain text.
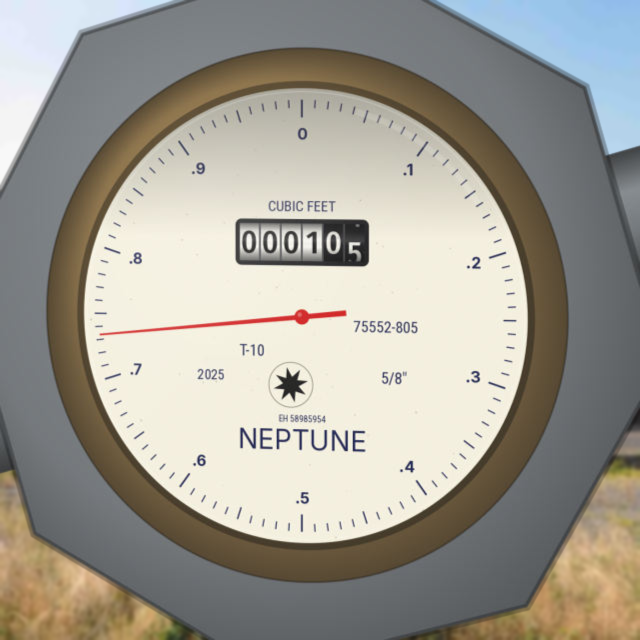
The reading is 104.73 ft³
